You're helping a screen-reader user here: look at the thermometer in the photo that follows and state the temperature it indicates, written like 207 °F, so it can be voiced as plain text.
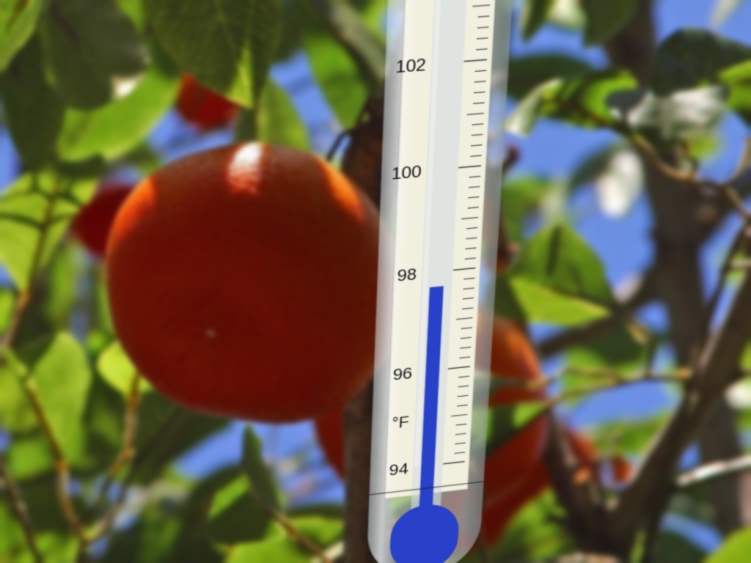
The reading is 97.7 °F
